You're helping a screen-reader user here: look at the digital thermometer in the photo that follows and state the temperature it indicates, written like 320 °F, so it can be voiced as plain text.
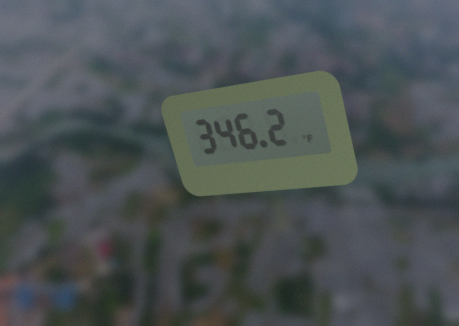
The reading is 346.2 °F
